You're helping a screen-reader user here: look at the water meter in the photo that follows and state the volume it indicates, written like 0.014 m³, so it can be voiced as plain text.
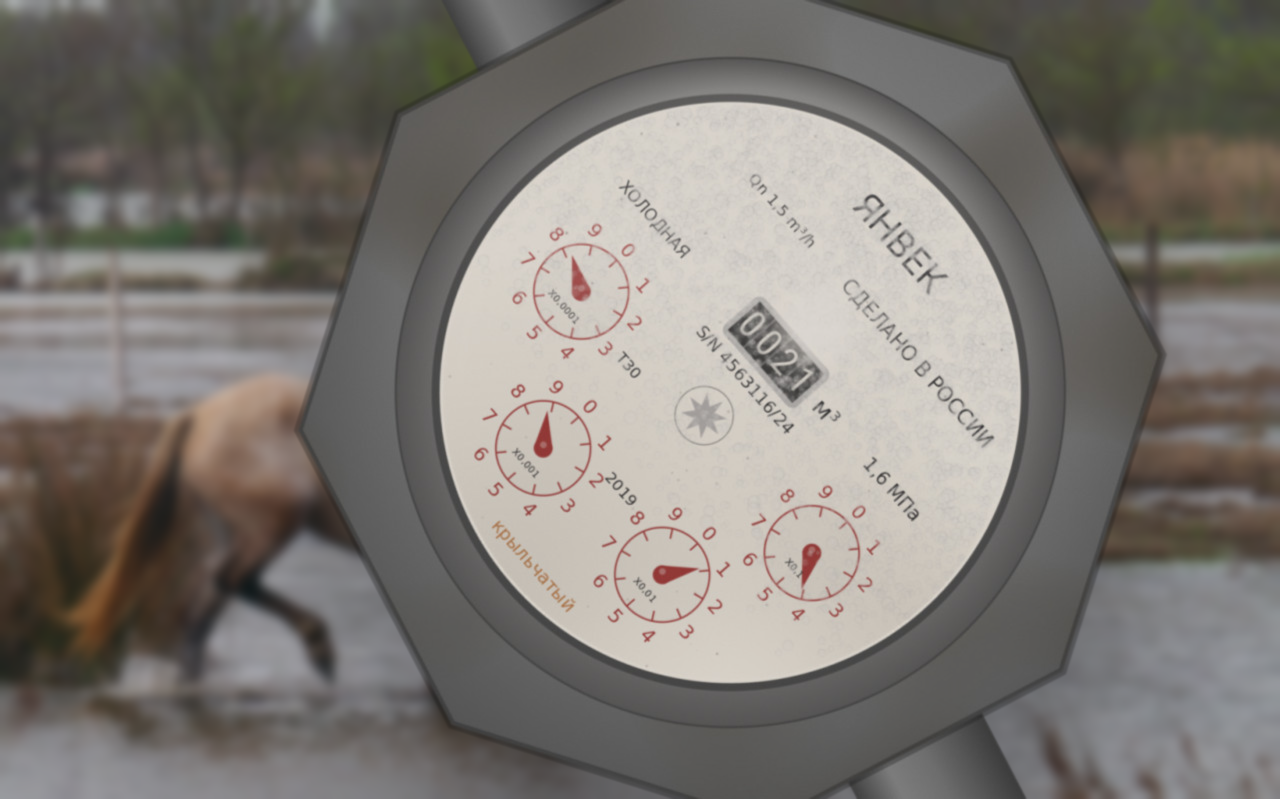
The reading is 21.4088 m³
